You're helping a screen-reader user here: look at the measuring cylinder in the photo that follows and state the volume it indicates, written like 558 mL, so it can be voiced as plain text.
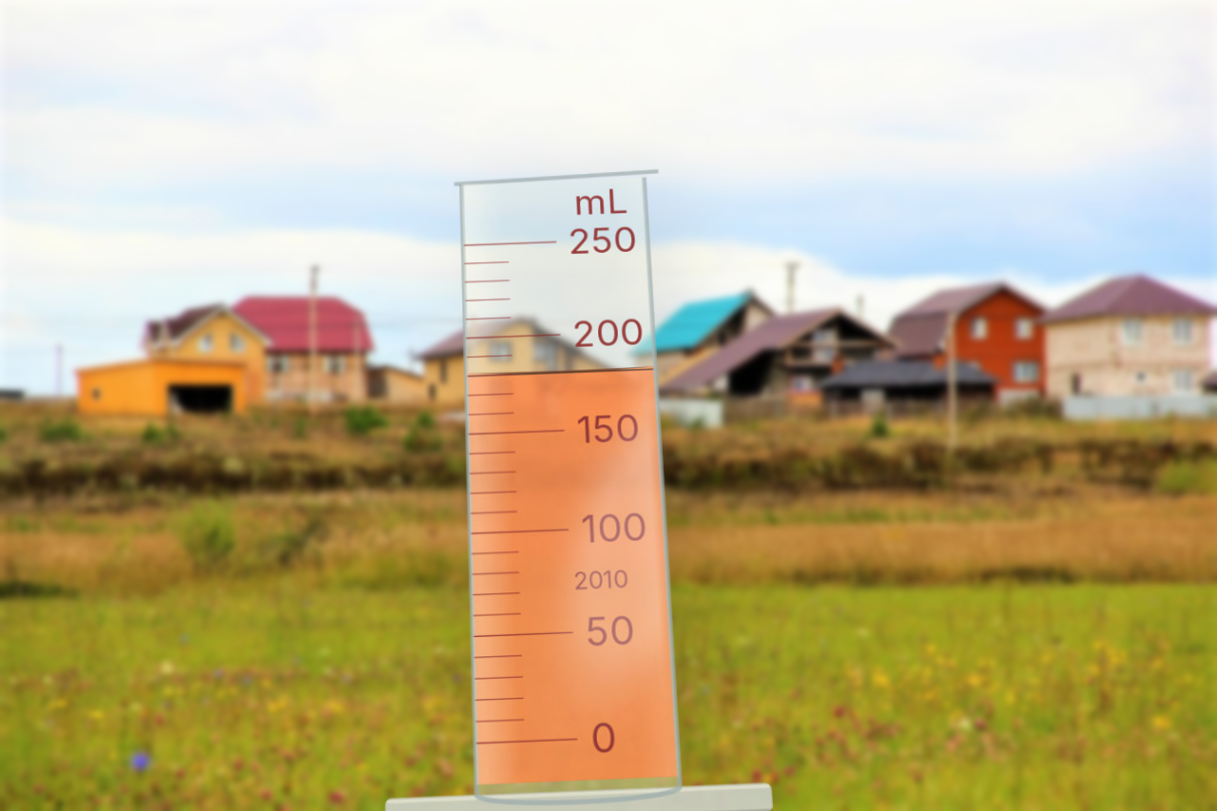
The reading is 180 mL
